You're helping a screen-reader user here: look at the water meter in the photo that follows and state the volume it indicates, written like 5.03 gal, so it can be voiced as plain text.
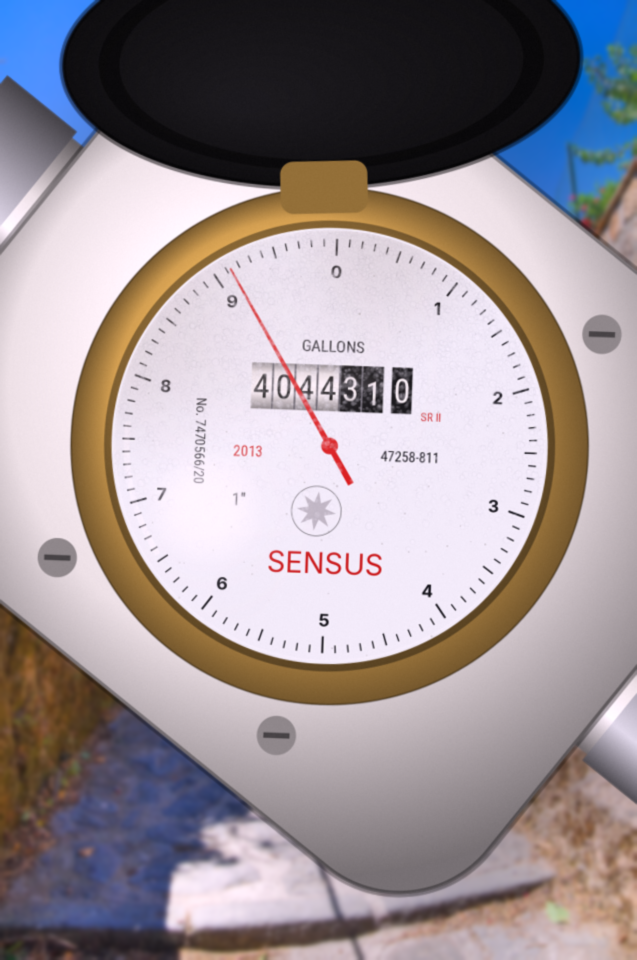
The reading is 4044309.1 gal
